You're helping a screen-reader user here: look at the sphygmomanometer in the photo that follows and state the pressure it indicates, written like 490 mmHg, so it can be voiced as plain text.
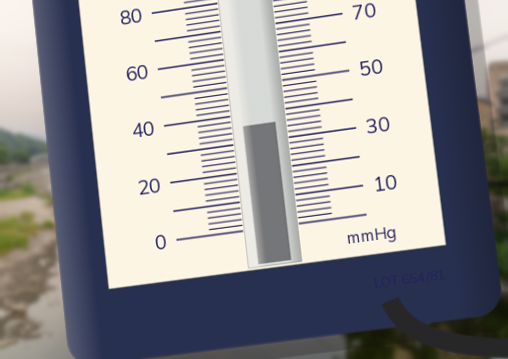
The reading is 36 mmHg
